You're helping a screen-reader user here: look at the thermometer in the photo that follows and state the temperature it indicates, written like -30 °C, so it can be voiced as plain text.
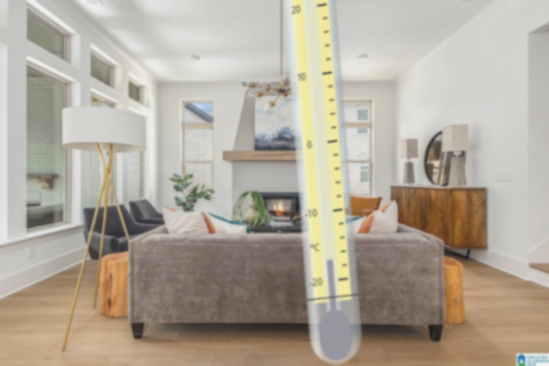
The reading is -17 °C
